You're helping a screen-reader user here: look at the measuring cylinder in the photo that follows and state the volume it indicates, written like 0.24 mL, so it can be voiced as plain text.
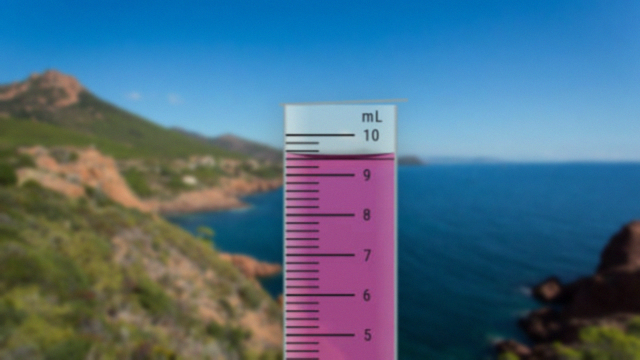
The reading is 9.4 mL
